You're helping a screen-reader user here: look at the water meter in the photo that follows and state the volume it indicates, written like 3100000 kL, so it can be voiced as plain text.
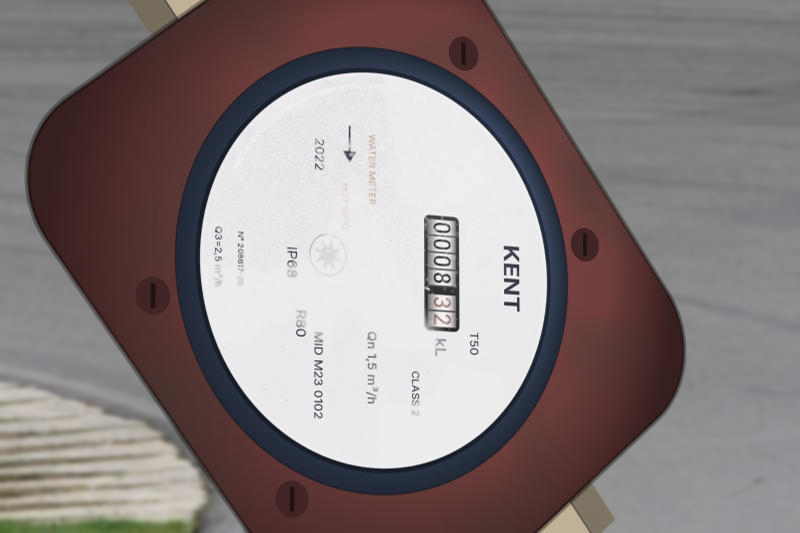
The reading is 8.32 kL
